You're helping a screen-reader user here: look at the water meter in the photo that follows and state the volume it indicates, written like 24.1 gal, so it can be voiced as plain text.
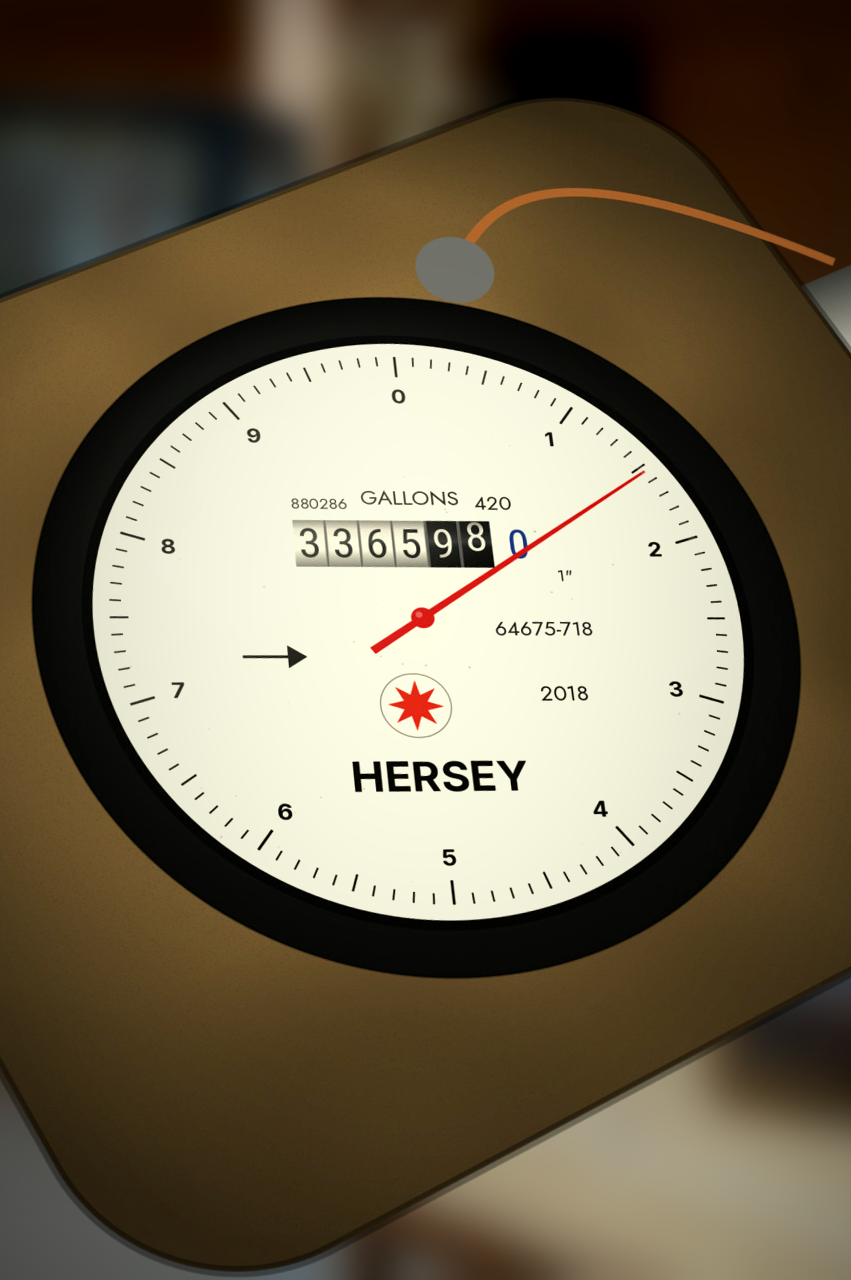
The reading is 3365981.5 gal
